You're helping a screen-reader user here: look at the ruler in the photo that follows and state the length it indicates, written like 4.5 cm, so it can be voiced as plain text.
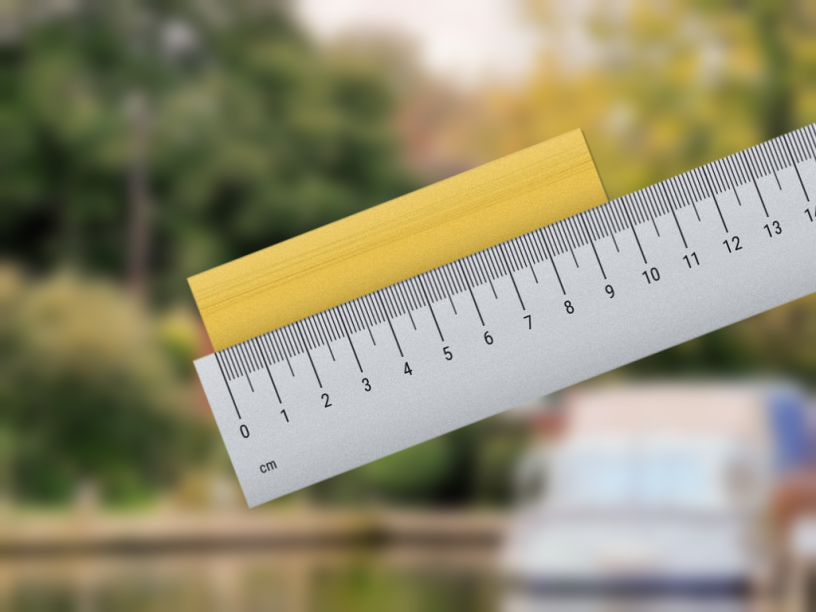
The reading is 9.7 cm
